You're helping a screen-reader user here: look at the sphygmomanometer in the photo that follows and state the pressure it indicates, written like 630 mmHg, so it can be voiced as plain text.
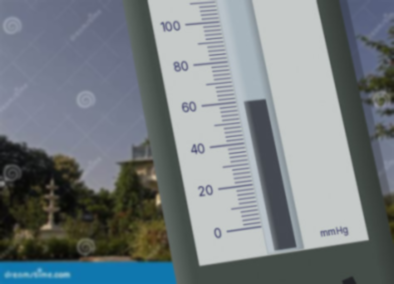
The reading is 60 mmHg
